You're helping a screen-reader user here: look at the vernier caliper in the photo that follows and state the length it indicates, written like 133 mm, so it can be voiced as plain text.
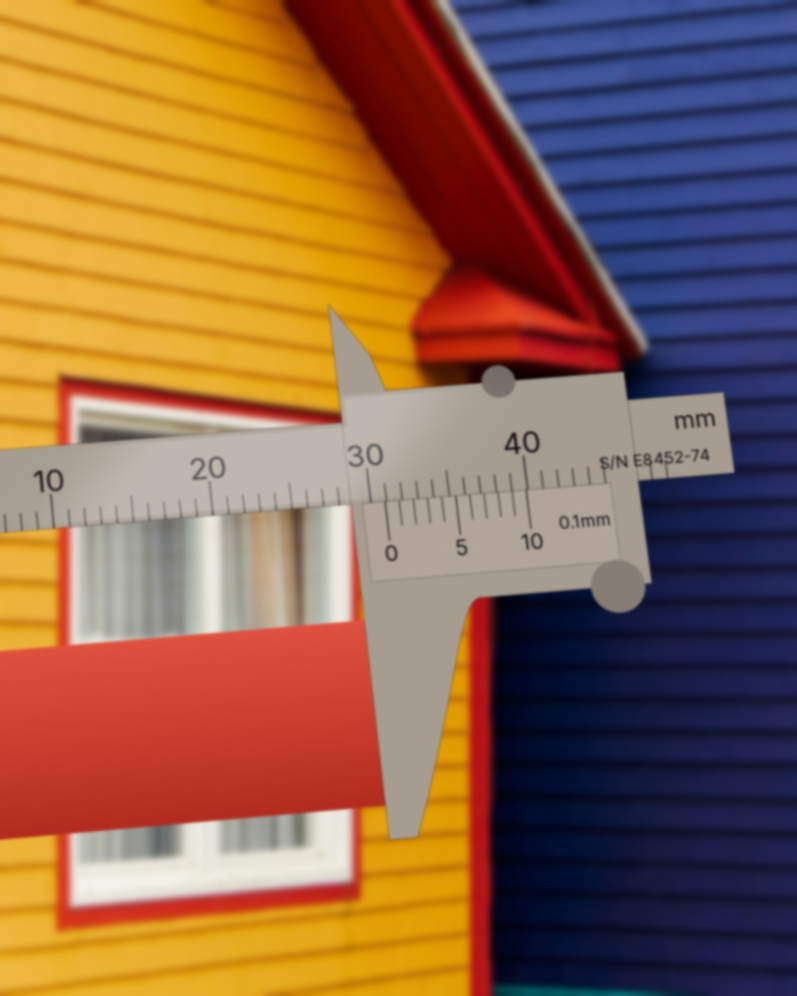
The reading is 30.9 mm
